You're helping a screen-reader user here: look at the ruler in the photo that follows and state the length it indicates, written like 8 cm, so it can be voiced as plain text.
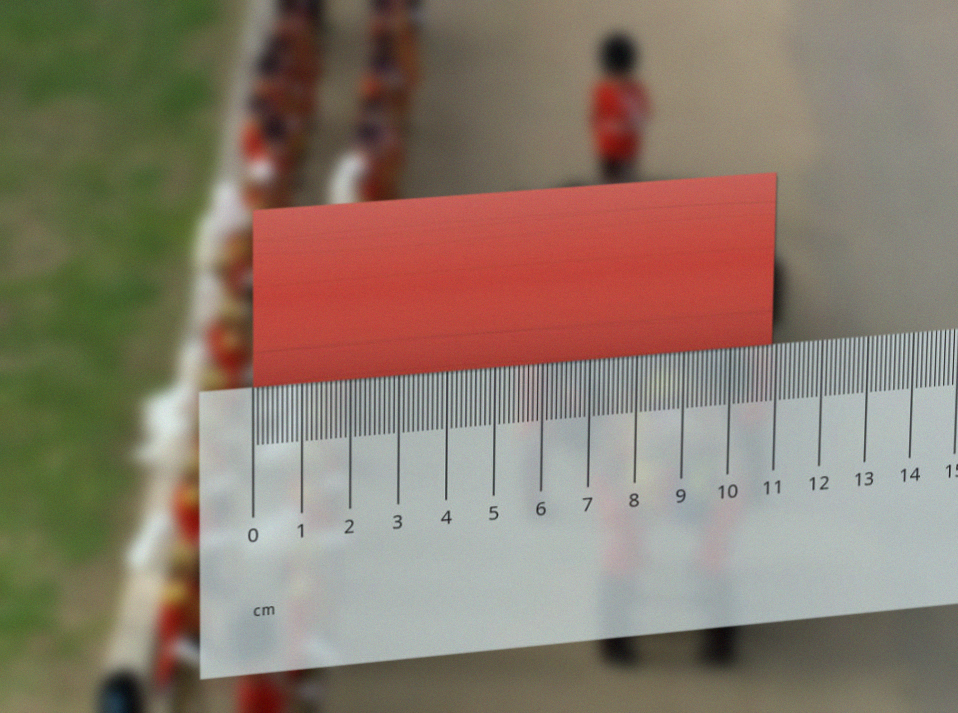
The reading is 10.9 cm
